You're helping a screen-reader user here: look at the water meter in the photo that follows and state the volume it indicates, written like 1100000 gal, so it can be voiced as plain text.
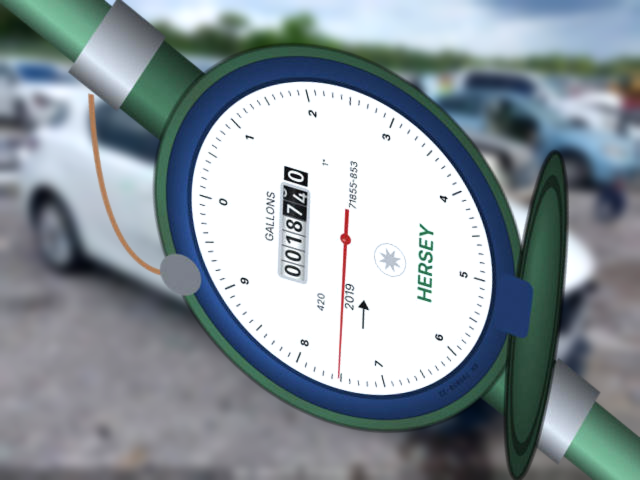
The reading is 18737.5 gal
